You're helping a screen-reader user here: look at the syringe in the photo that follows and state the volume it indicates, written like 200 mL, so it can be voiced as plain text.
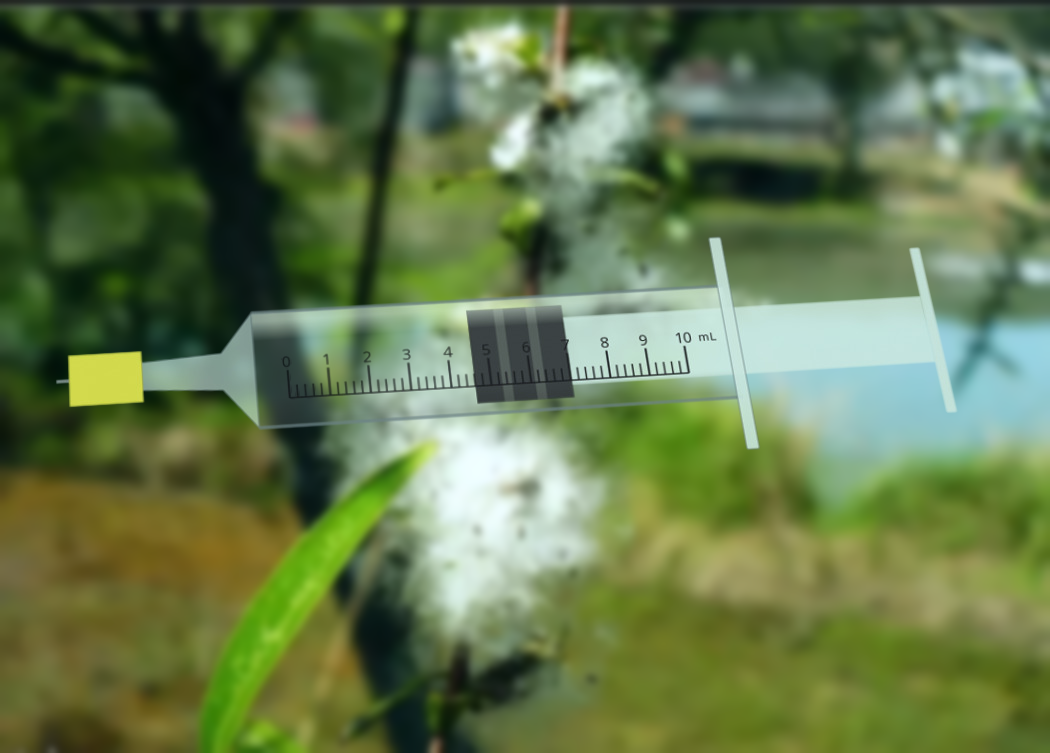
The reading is 4.6 mL
